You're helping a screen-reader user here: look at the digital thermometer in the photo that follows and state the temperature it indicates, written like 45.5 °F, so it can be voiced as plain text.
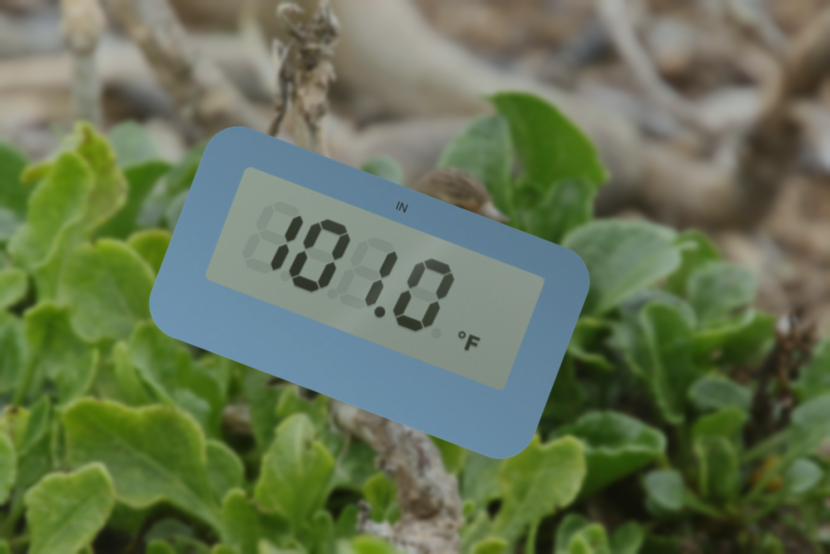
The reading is 101.0 °F
